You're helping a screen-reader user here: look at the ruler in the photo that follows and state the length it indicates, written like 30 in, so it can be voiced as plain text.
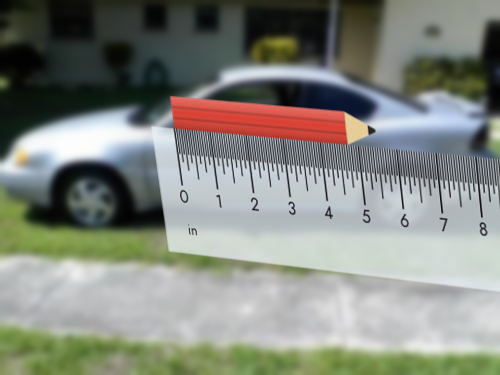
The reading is 5.5 in
